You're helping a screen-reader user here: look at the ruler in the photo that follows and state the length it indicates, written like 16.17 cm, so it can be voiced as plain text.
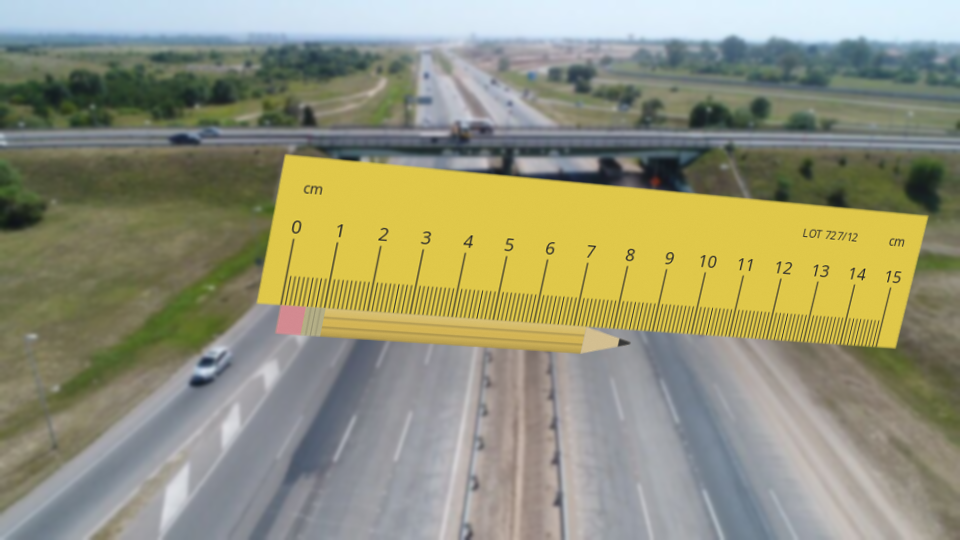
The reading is 8.5 cm
